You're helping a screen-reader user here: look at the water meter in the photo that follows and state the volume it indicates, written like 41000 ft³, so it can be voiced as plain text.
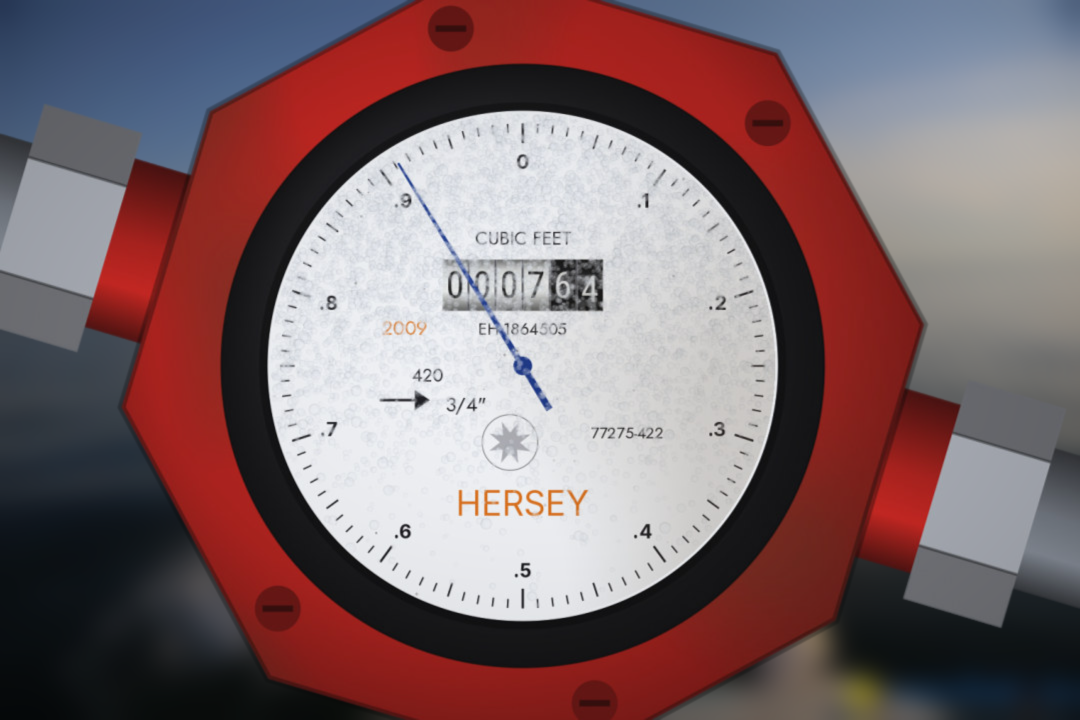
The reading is 763.91 ft³
